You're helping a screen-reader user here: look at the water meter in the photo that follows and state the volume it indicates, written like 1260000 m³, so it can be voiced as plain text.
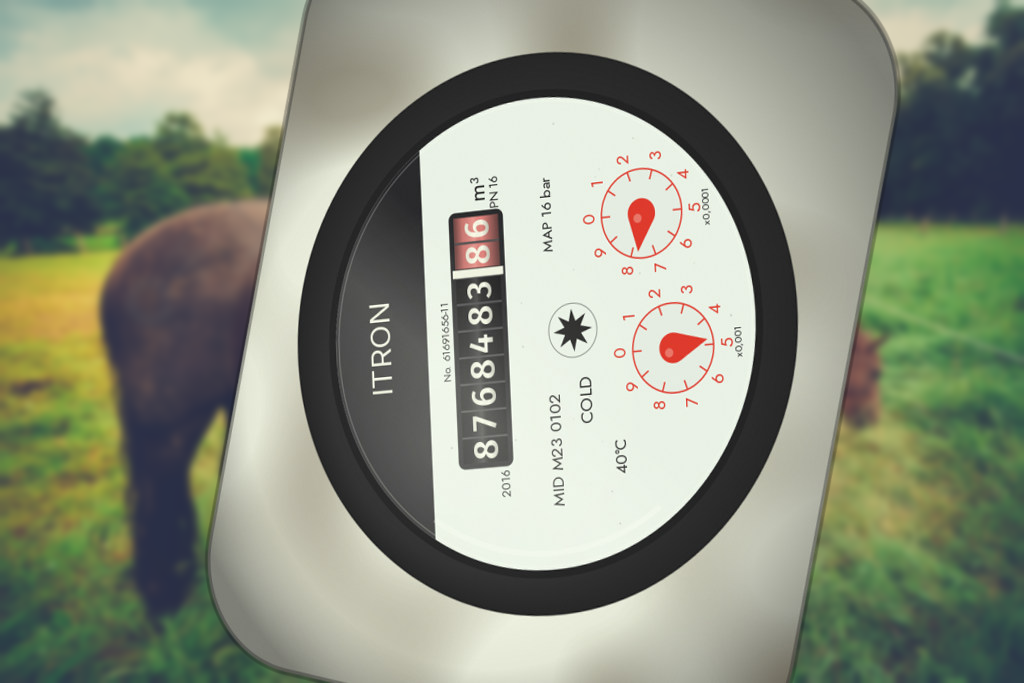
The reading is 8768483.8647 m³
